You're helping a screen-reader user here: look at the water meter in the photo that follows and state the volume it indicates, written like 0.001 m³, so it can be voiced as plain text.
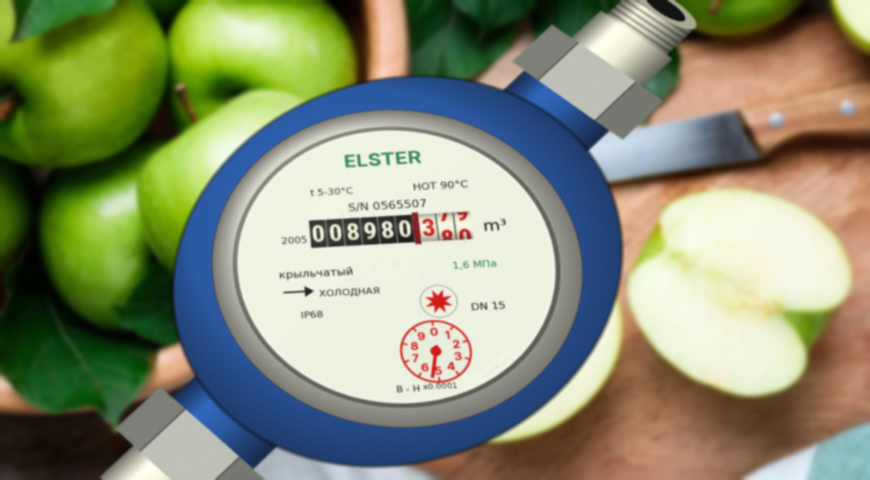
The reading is 8980.3795 m³
